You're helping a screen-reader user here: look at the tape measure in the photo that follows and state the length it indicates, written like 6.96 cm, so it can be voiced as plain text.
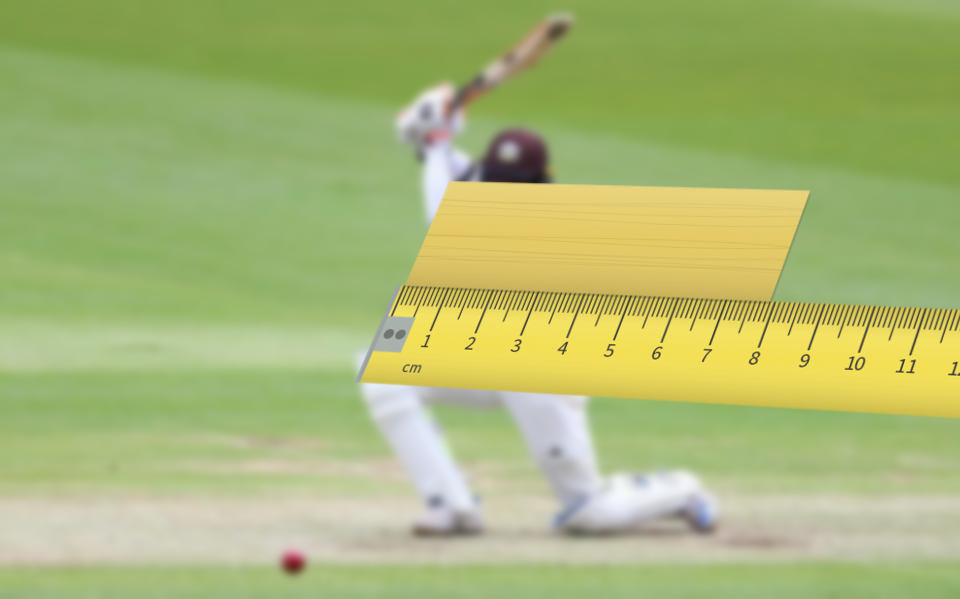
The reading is 7.9 cm
